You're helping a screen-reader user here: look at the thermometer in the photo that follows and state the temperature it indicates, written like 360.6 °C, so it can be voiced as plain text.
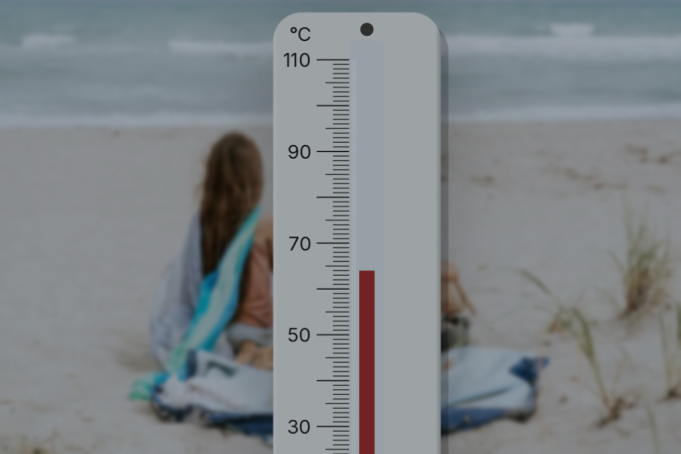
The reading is 64 °C
